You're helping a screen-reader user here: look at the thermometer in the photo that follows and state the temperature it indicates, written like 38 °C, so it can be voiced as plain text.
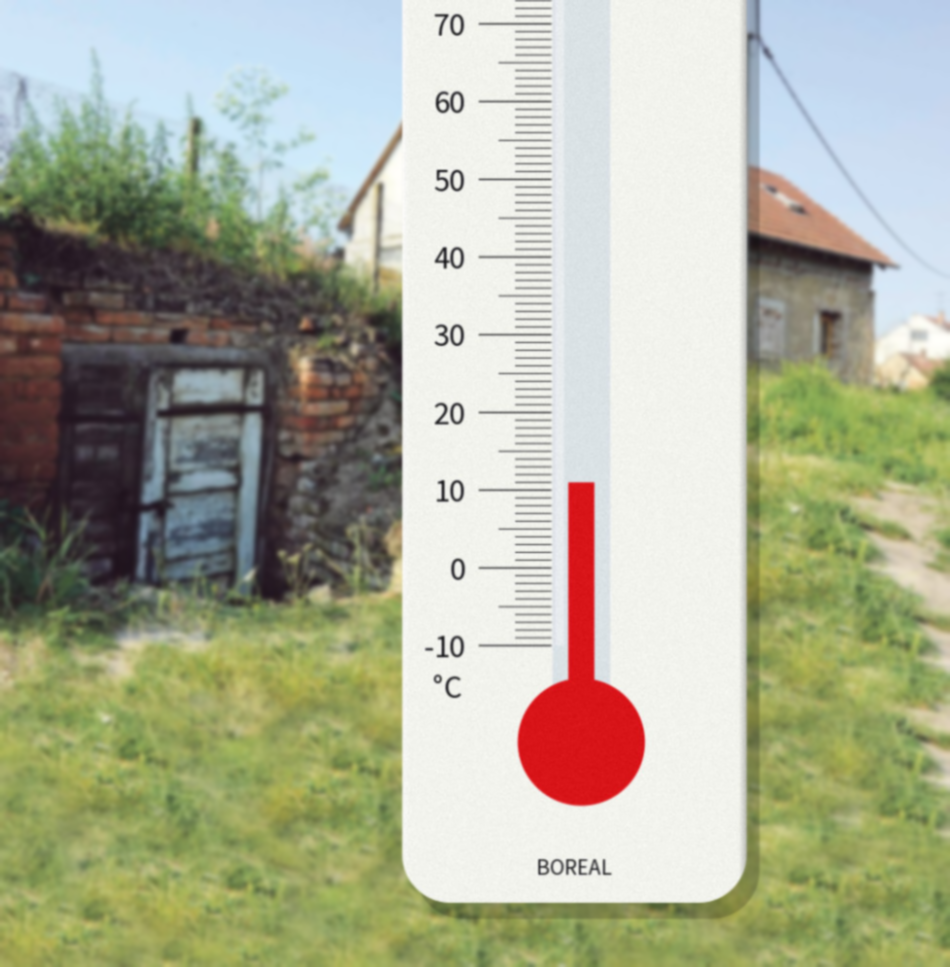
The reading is 11 °C
